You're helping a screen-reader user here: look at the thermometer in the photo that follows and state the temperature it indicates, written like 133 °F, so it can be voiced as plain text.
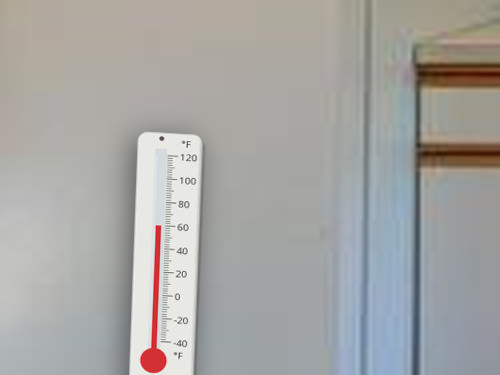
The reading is 60 °F
